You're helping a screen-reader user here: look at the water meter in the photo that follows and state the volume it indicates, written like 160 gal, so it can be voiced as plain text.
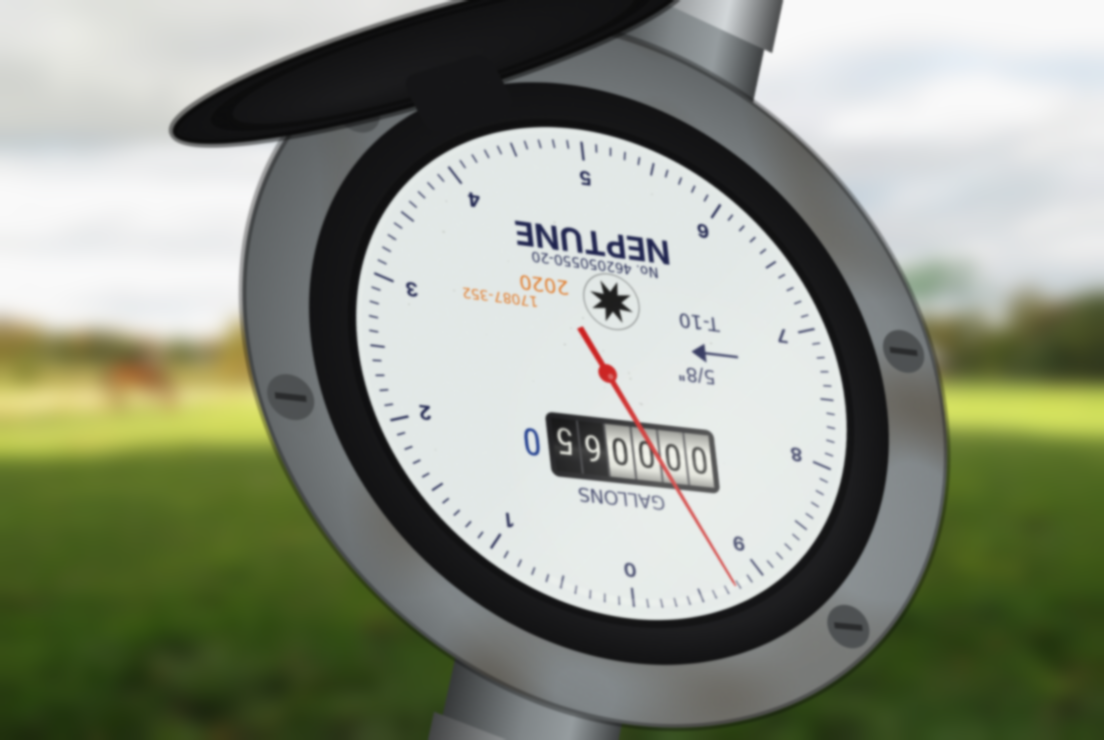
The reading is 649.2 gal
